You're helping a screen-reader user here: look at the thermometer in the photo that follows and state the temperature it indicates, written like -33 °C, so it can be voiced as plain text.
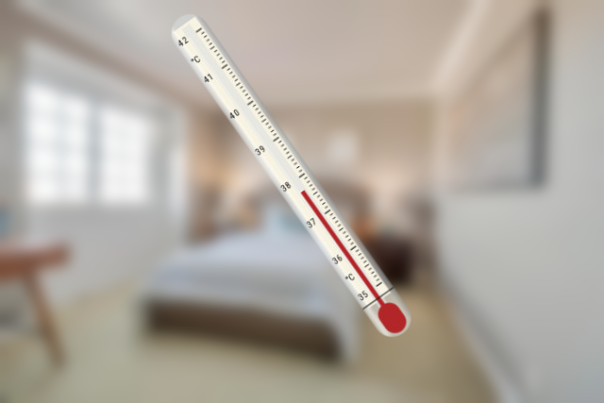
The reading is 37.7 °C
